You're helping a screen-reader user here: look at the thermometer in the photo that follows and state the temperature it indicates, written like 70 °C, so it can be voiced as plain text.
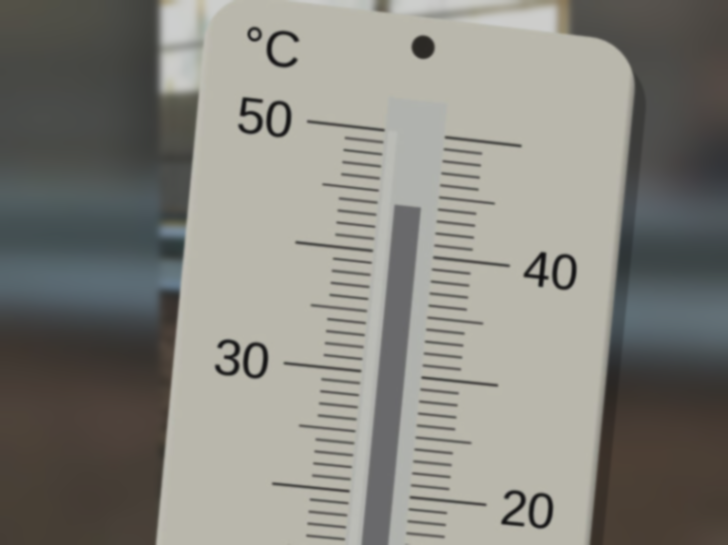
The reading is 44 °C
